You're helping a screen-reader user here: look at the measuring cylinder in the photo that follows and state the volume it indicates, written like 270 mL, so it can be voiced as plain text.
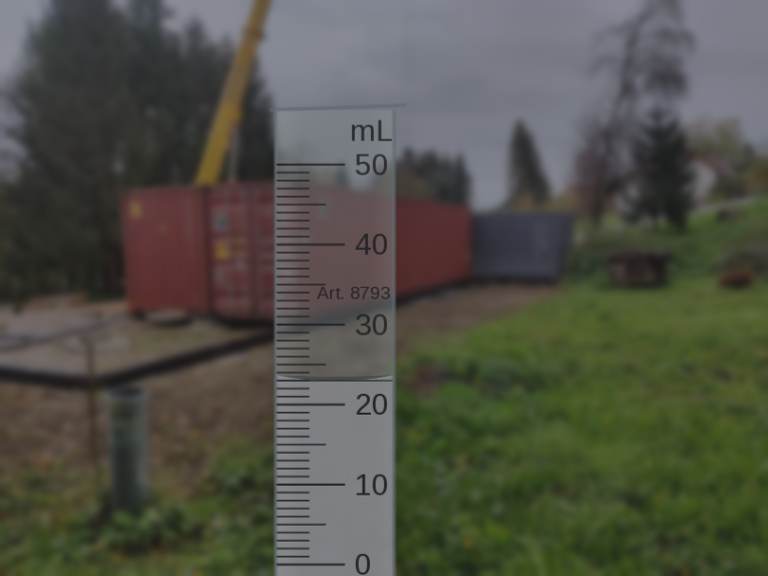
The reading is 23 mL
